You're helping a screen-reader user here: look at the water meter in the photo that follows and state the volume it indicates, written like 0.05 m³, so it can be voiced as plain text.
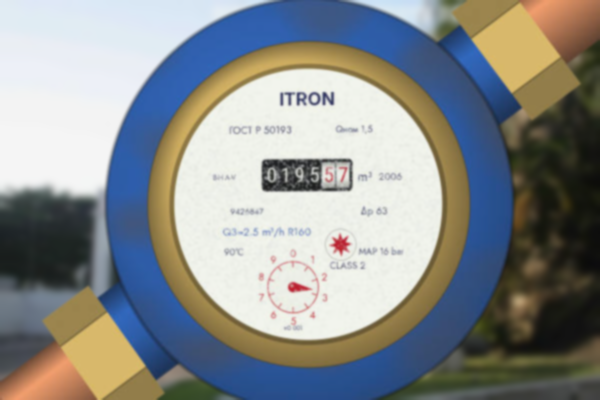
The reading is 195.572 m³
